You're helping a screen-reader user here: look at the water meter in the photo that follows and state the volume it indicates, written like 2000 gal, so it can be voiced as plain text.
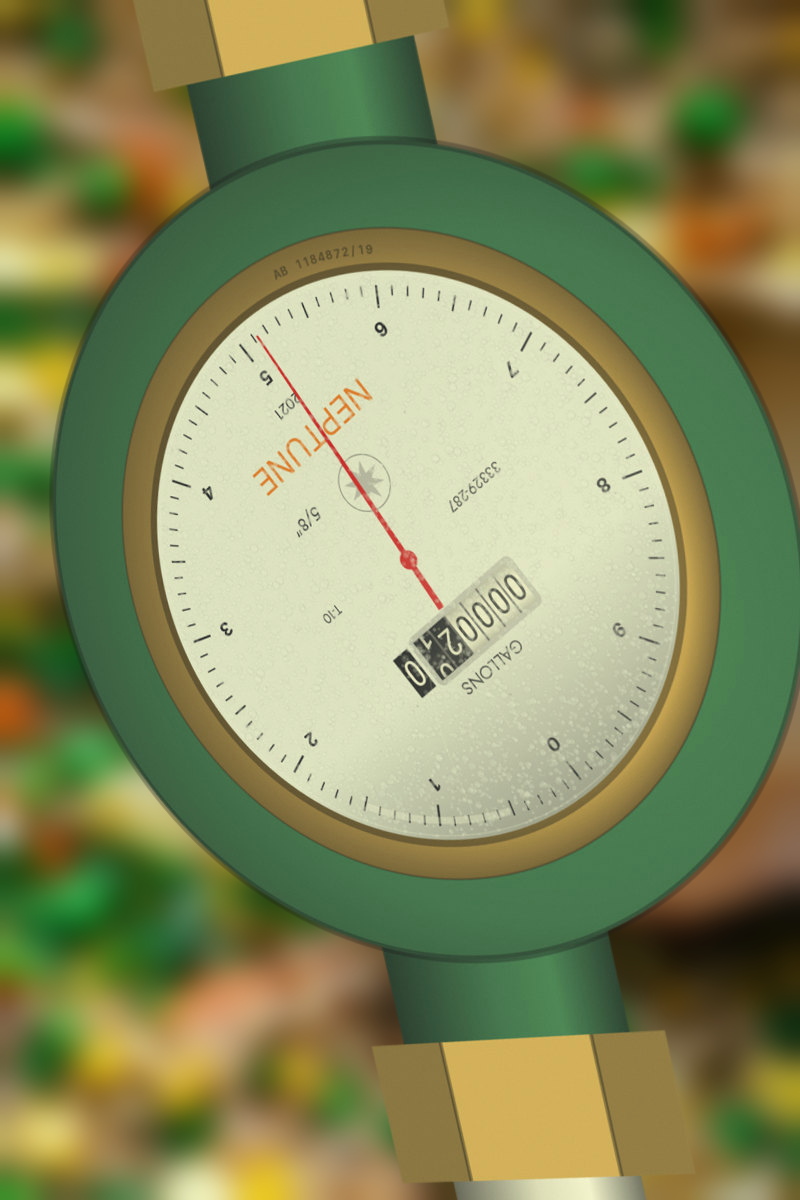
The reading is 205.1 gal
